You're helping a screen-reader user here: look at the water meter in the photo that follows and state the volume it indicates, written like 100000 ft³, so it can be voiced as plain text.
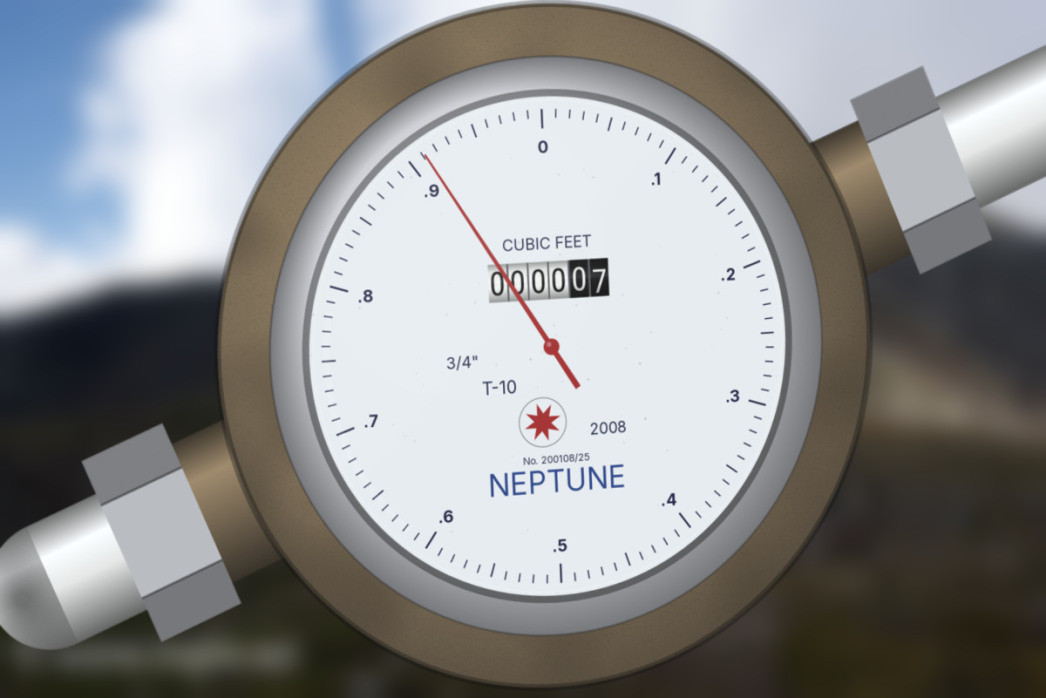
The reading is 6.91 ft³
